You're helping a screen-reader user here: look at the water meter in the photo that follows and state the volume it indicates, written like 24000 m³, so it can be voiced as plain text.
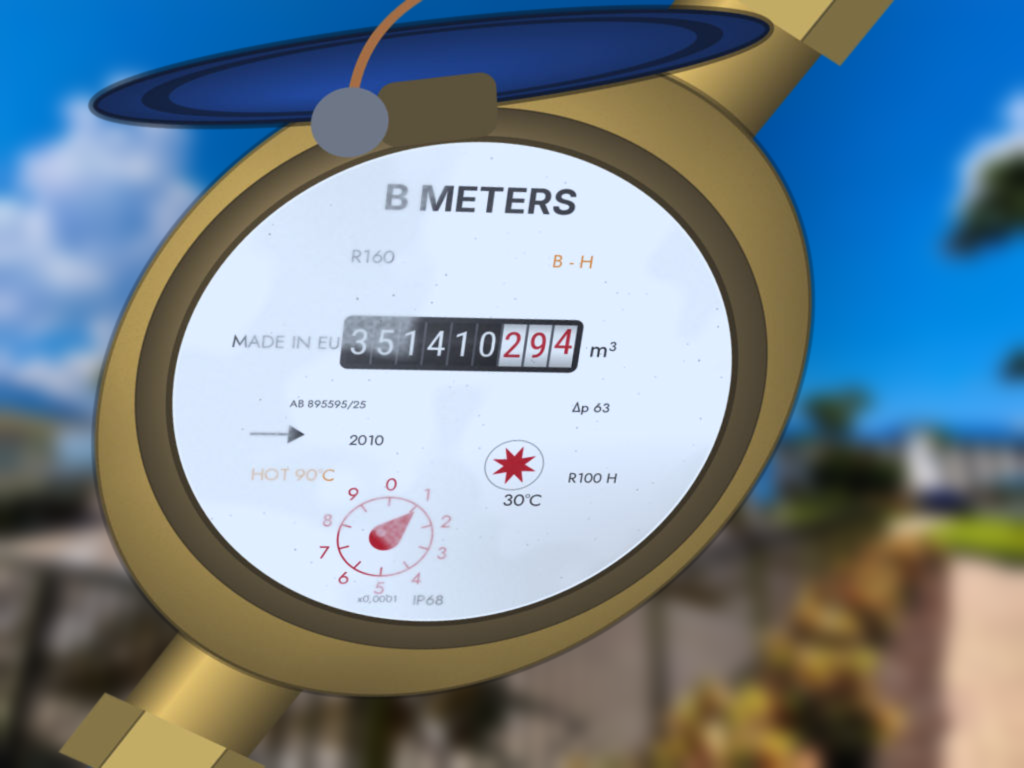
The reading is 351410.2941 m³
